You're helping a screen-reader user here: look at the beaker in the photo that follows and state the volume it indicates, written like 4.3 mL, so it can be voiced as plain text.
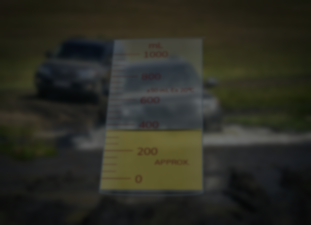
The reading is 350 mL
